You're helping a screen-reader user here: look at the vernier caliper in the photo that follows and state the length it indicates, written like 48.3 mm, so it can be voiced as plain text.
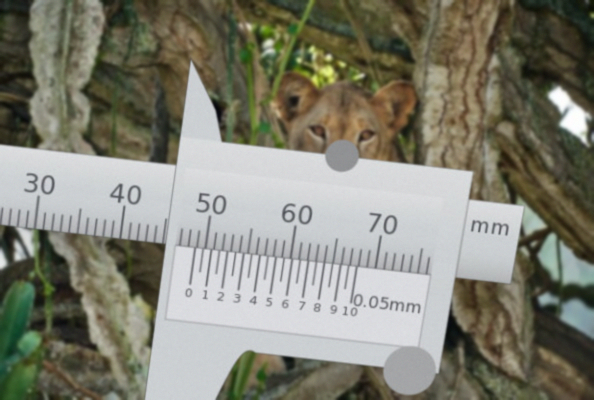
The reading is 48.8 mm
